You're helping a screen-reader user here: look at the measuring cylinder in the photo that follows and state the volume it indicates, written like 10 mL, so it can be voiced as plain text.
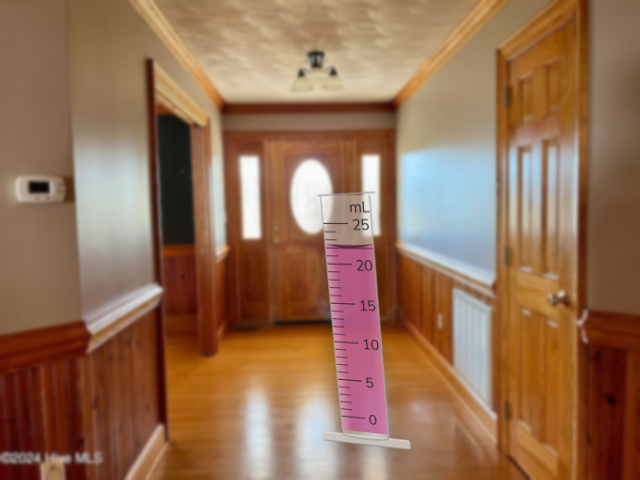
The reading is 22 mL
